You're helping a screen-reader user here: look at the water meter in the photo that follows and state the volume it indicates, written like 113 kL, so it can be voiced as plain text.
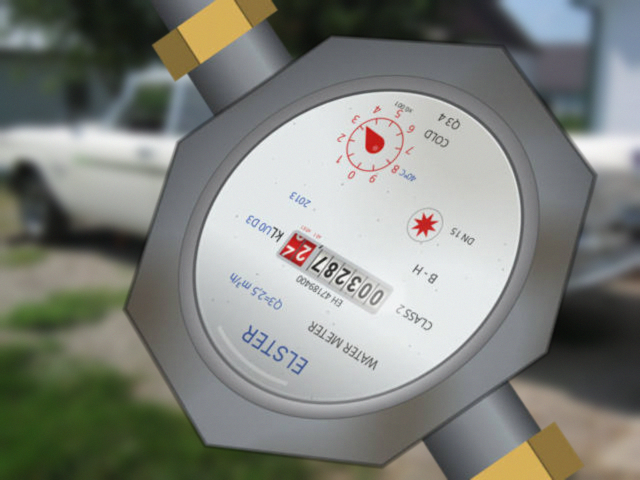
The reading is 3287.223 kL
